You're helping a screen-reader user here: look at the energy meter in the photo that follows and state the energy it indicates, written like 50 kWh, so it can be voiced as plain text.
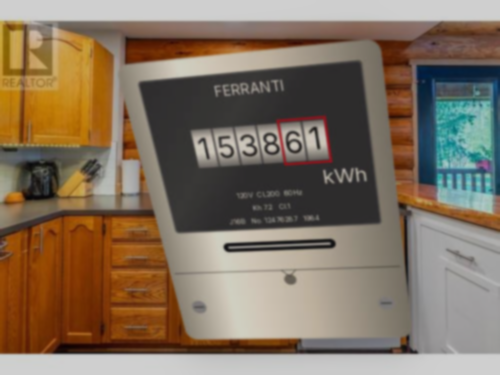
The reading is 1538.61 kWh
